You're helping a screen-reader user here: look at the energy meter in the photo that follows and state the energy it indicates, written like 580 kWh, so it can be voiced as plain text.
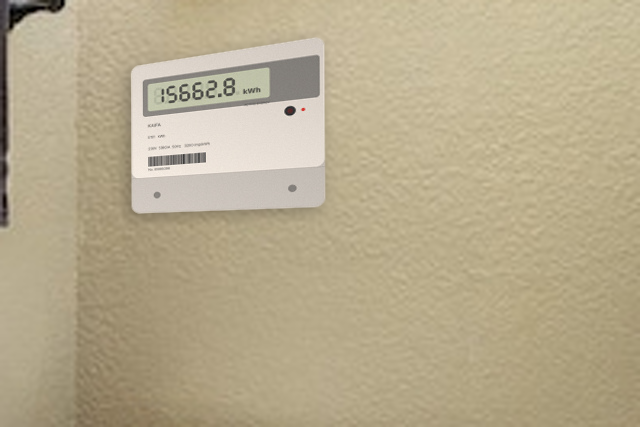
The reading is 15662.8 kWh
